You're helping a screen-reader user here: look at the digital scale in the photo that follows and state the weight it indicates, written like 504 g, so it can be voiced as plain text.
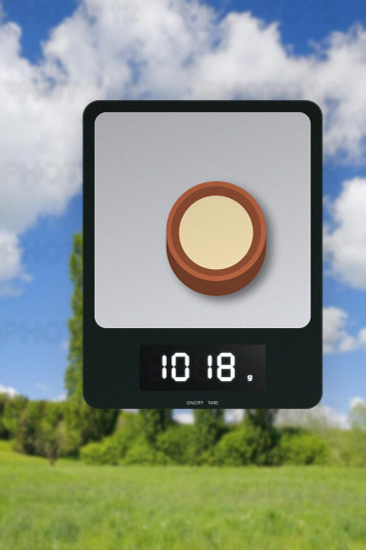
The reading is 1018 g
